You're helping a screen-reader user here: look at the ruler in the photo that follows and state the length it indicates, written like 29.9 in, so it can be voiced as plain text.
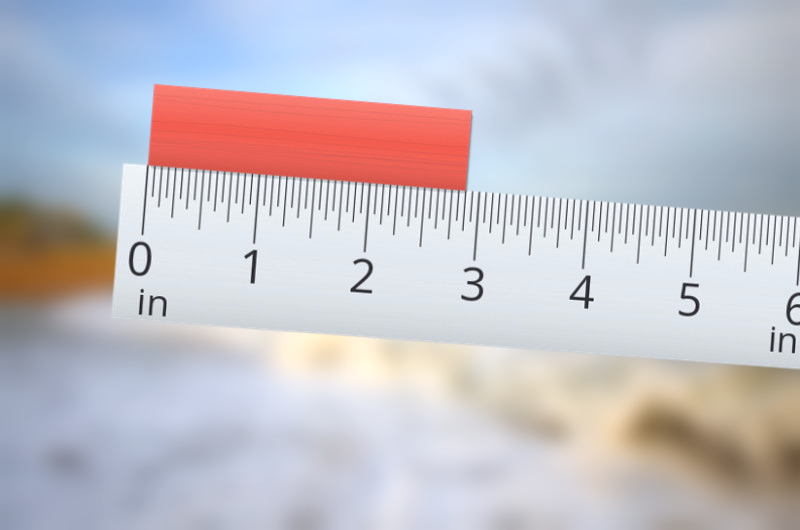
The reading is 2.875 in
